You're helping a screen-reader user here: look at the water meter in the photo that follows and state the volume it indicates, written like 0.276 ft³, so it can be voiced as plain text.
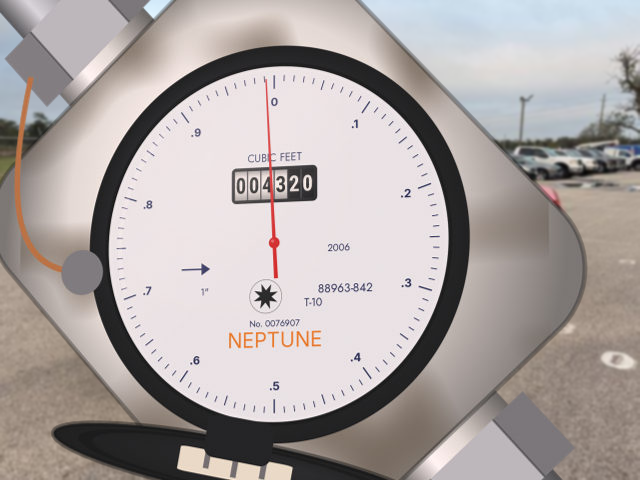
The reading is 4319.99 ft³
